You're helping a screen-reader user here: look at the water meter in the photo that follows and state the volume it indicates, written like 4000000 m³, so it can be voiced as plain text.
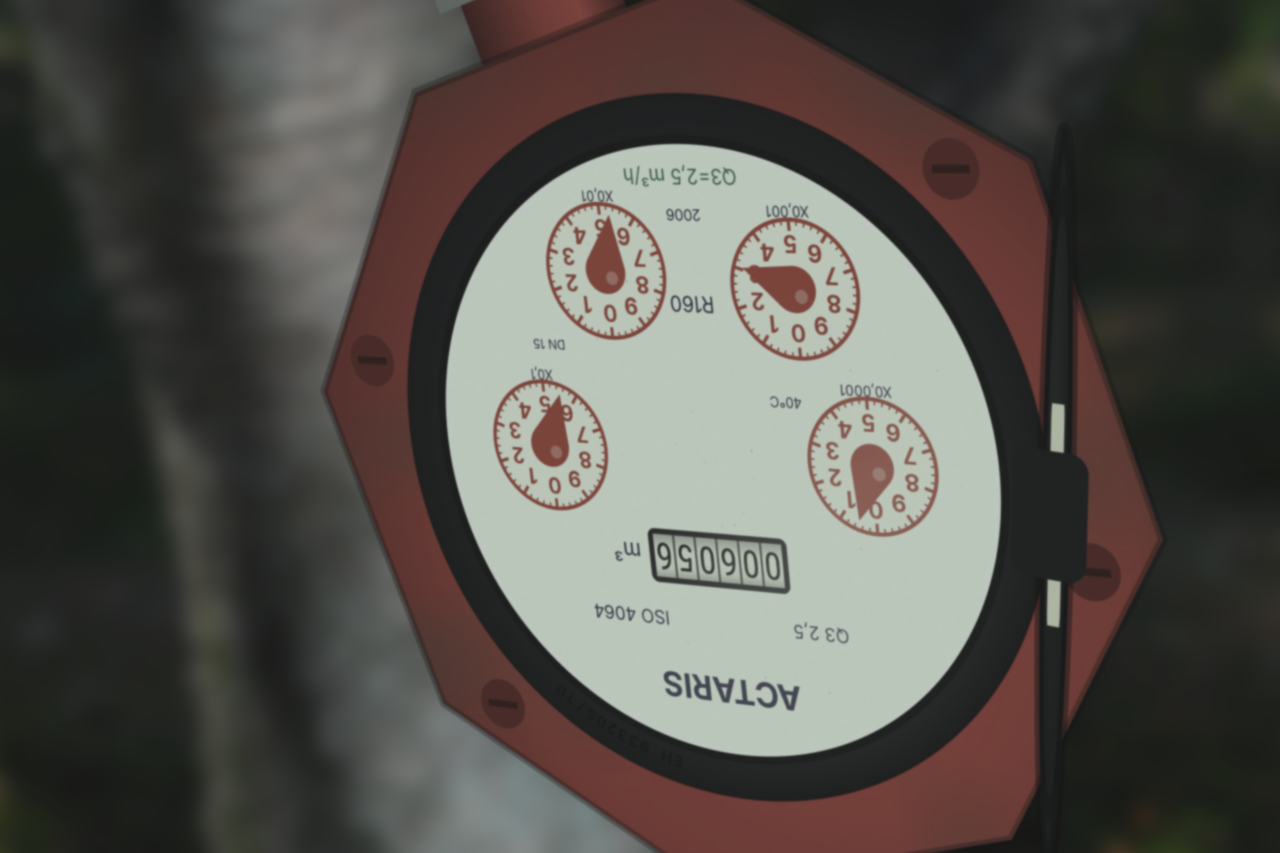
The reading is 6056.5530 m³
